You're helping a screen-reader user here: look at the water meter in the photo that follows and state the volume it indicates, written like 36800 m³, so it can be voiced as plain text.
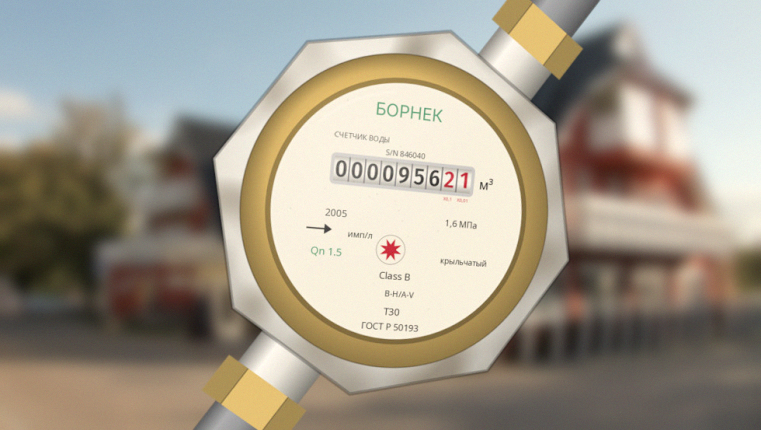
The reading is 956.21 m³
